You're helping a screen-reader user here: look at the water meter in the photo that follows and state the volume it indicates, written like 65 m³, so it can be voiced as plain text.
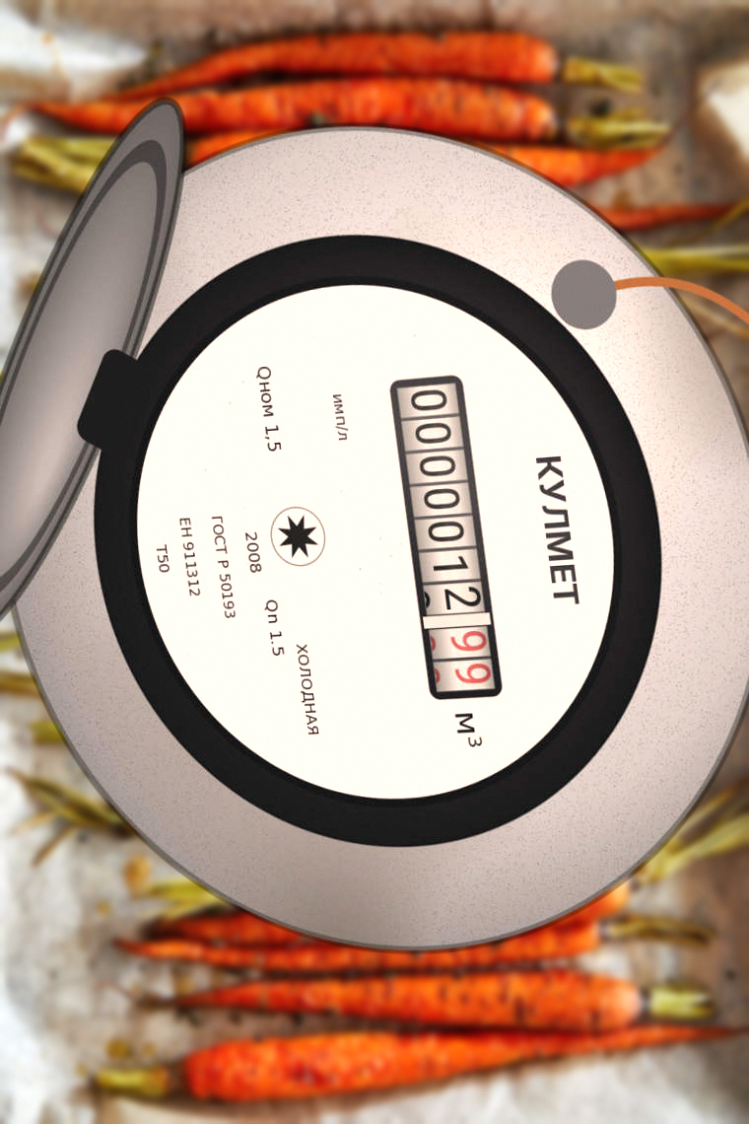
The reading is 12.99 m³
